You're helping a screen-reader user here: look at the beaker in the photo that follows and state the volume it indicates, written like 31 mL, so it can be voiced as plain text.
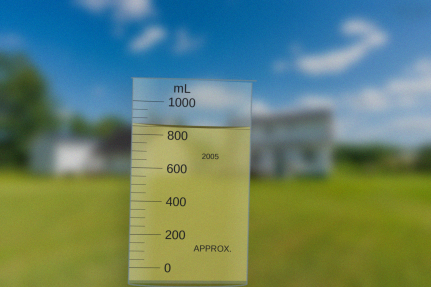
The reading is 850 mL
